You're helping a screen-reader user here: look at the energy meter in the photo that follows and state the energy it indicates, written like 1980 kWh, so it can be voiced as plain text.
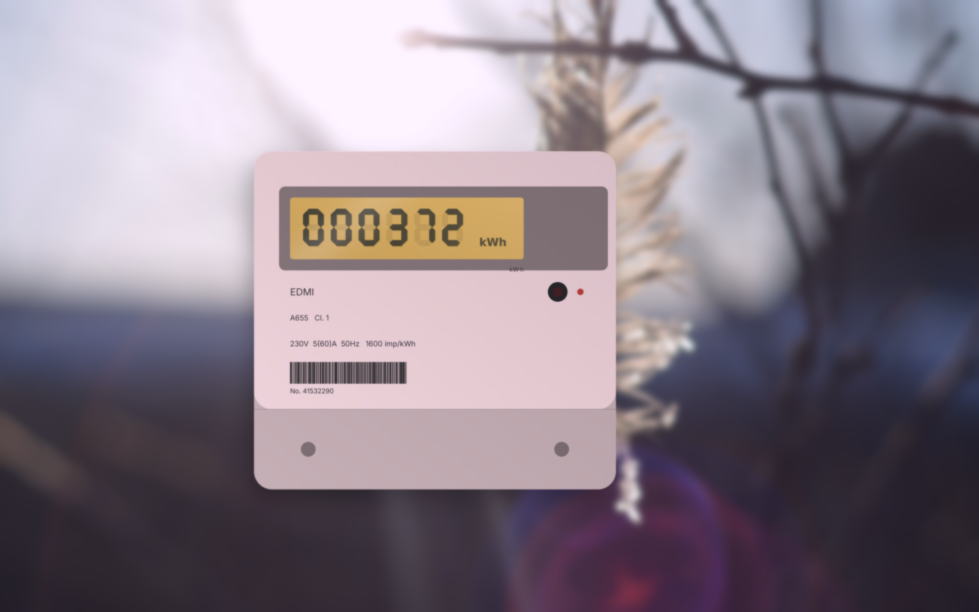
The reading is 372 kWh
